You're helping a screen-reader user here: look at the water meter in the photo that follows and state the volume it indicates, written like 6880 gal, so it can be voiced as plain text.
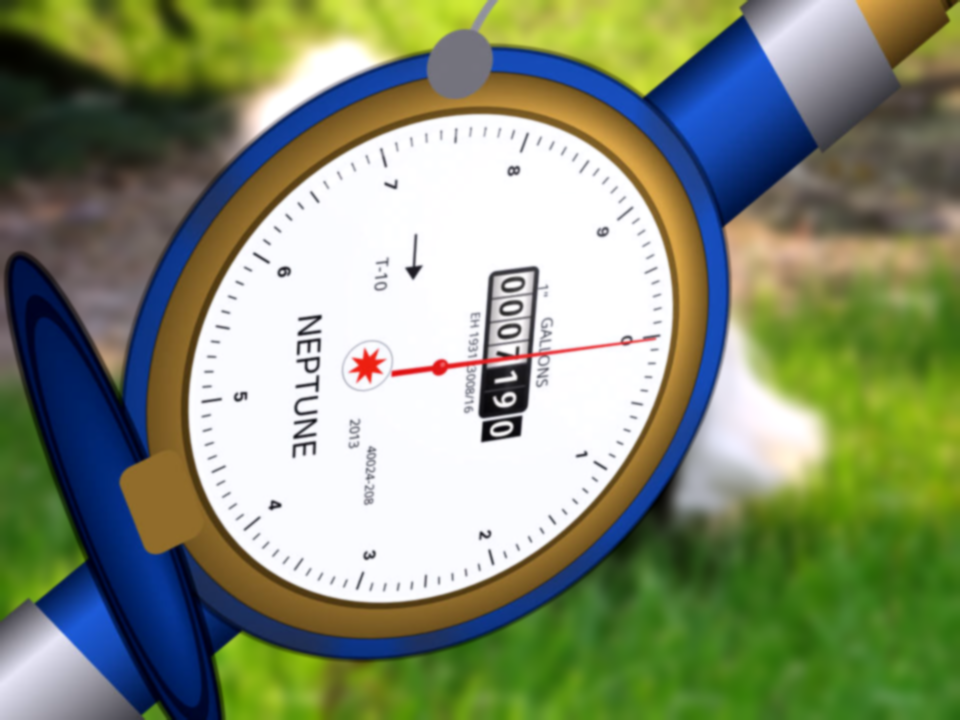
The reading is 7190.0 gal
